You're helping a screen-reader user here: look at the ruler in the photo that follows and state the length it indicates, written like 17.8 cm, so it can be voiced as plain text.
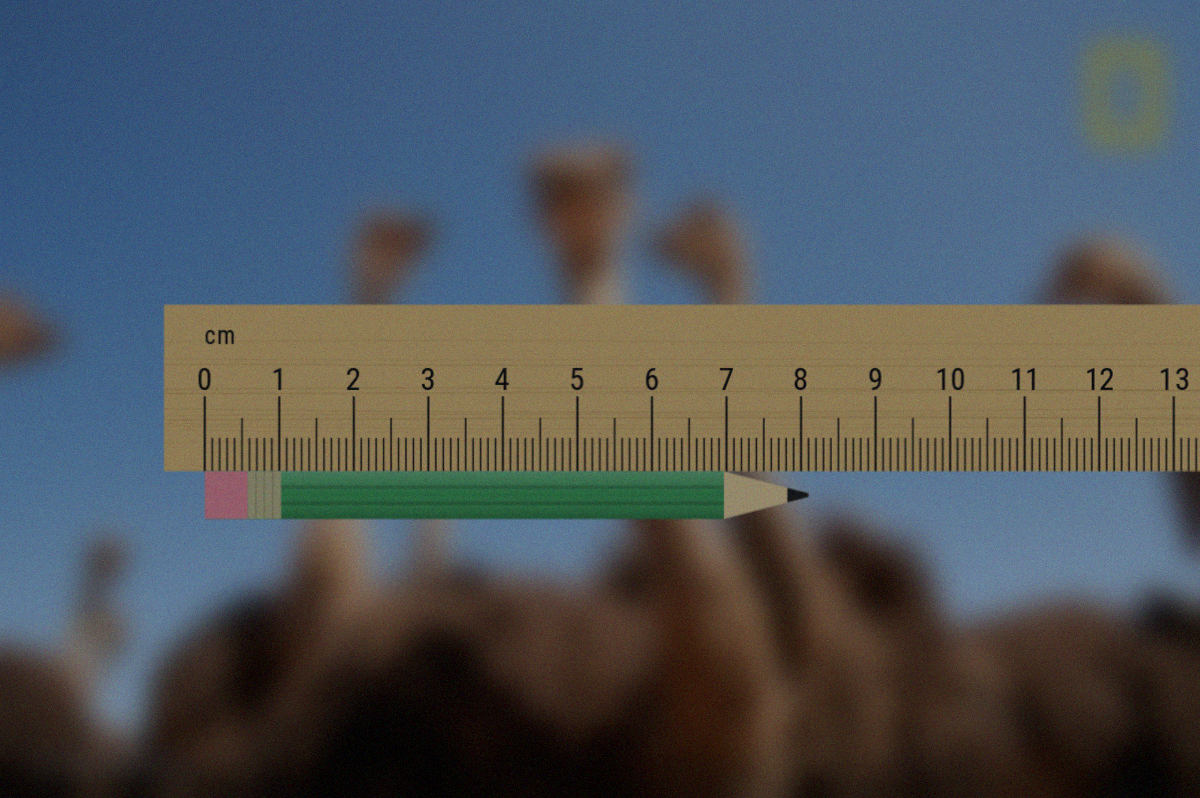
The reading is 8.1 cm
